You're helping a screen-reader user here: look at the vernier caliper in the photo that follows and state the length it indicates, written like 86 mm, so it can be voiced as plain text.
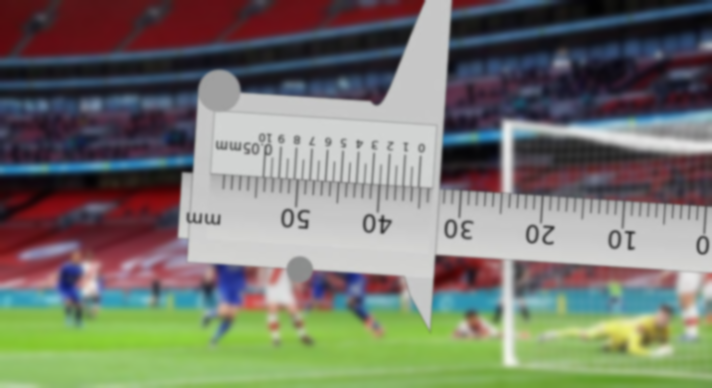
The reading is 35.2 mm
